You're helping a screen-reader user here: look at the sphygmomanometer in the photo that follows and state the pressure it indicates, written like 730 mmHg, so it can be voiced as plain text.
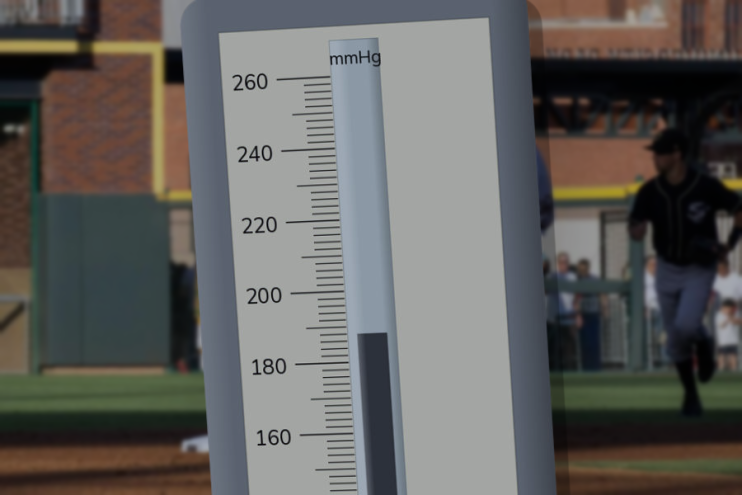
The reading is 188 mmHg
